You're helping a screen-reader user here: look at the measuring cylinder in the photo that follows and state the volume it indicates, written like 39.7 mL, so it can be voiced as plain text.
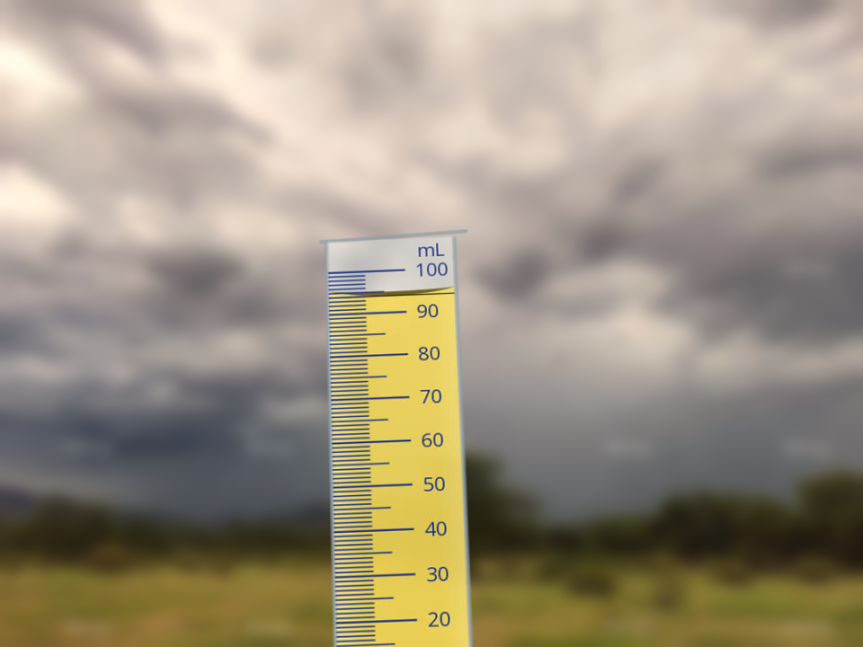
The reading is 94 mL
